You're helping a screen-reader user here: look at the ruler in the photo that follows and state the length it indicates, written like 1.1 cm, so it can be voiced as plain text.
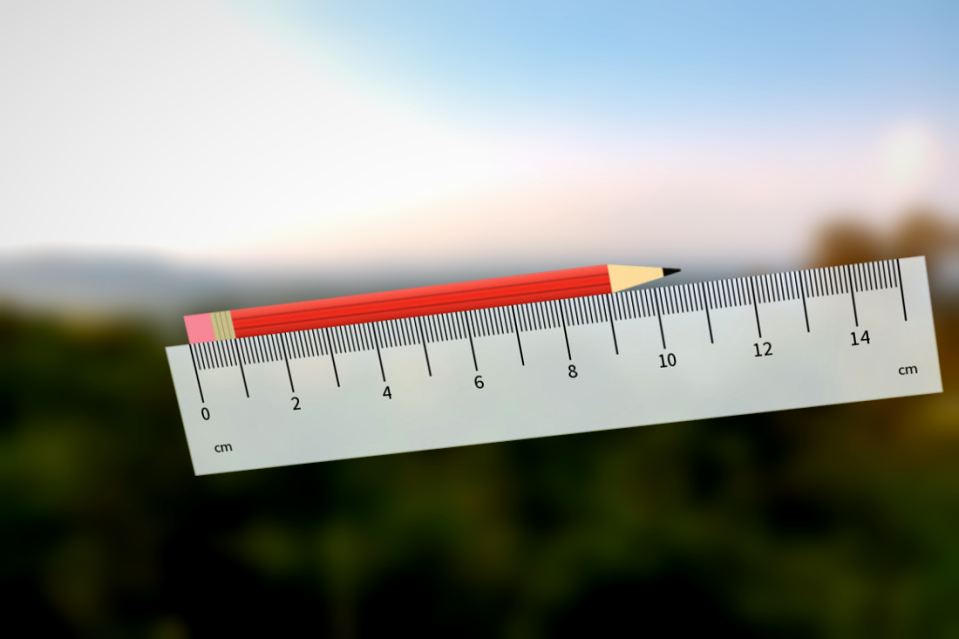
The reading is 10.6 cm
